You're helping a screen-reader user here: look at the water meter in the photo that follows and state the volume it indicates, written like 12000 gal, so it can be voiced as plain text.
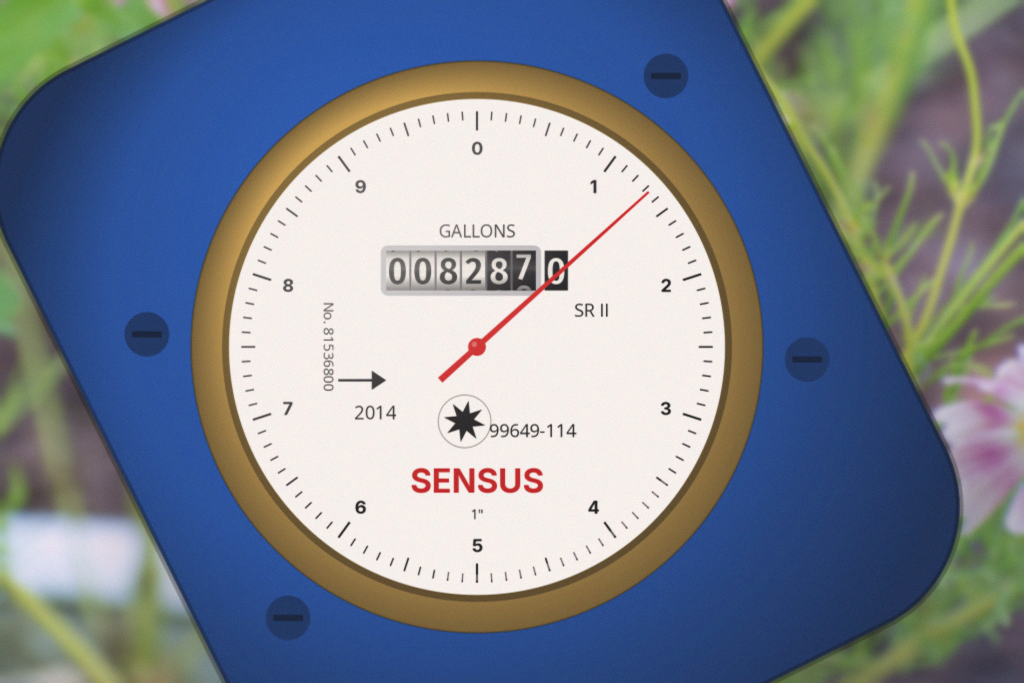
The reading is 82871.3 gal
